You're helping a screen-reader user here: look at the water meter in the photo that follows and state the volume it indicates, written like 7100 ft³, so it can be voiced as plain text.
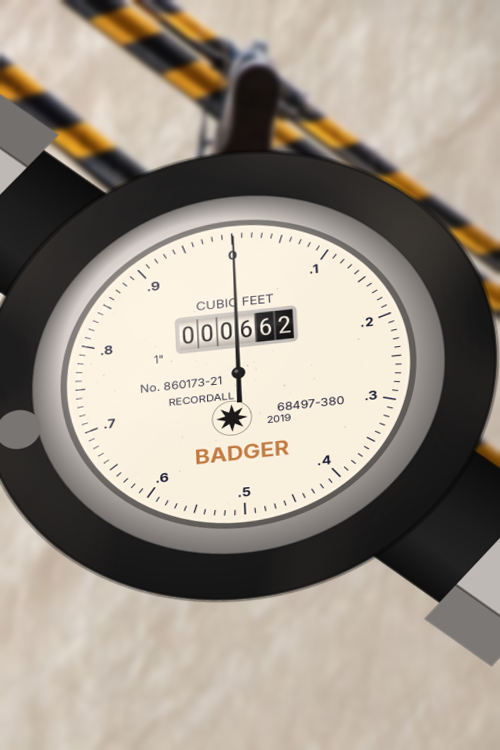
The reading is 662.00 ft³
